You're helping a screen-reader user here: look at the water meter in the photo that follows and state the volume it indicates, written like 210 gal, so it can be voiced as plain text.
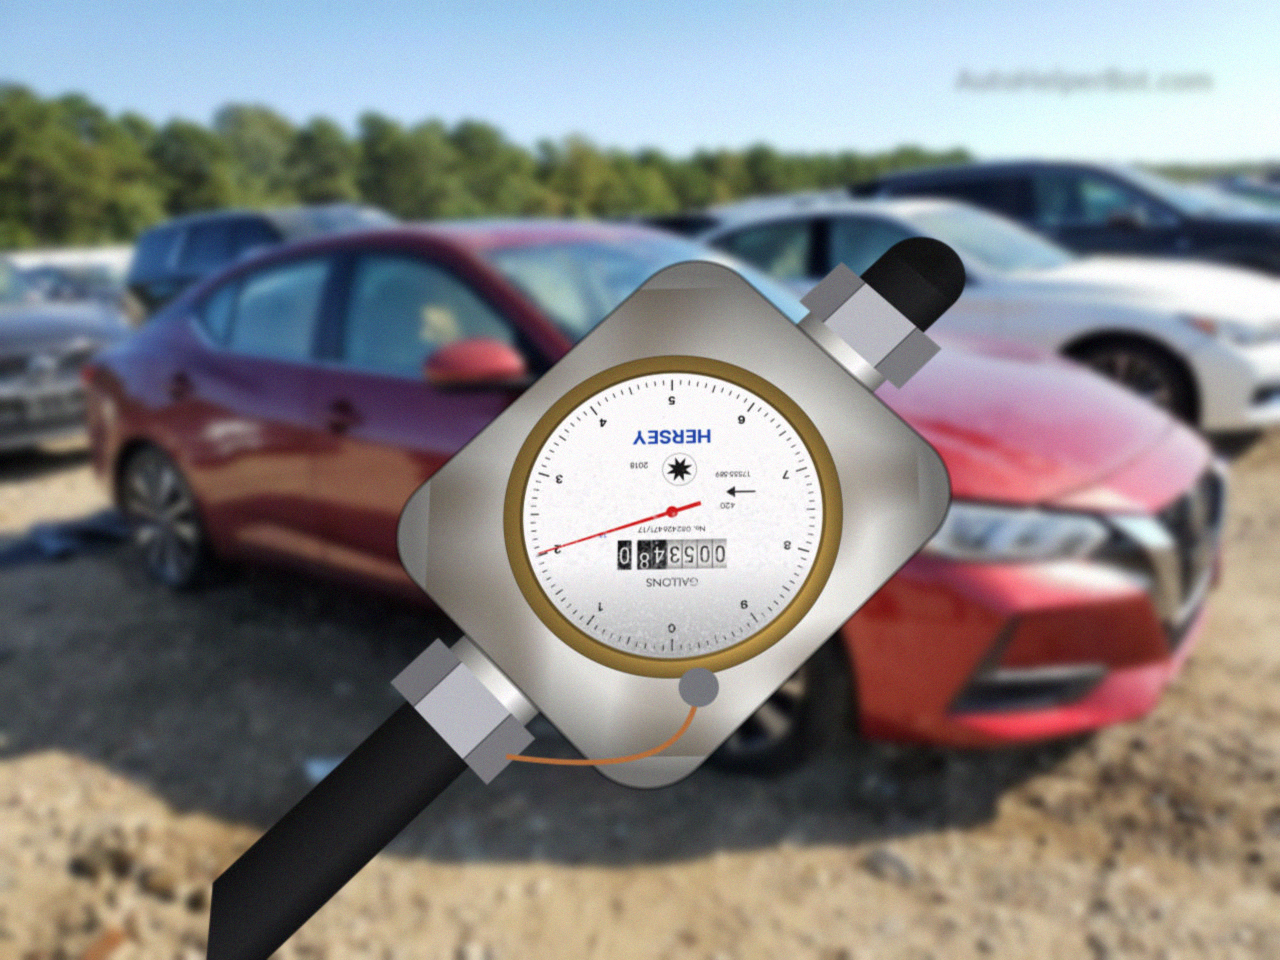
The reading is 53482.0 gal
